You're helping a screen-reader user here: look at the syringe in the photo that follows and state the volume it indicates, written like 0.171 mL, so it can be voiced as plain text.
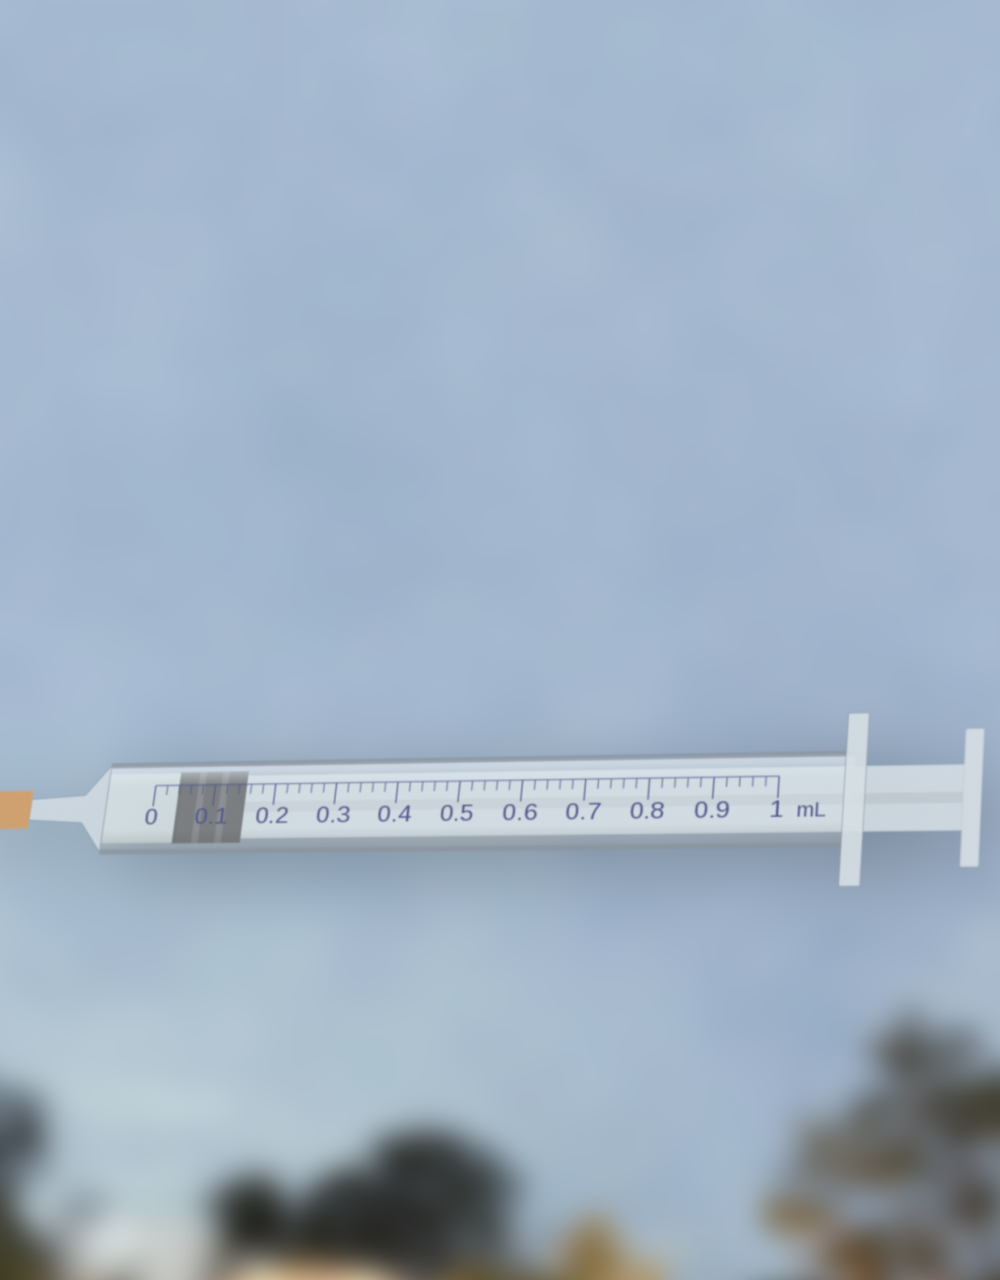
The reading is 0.04 mL
